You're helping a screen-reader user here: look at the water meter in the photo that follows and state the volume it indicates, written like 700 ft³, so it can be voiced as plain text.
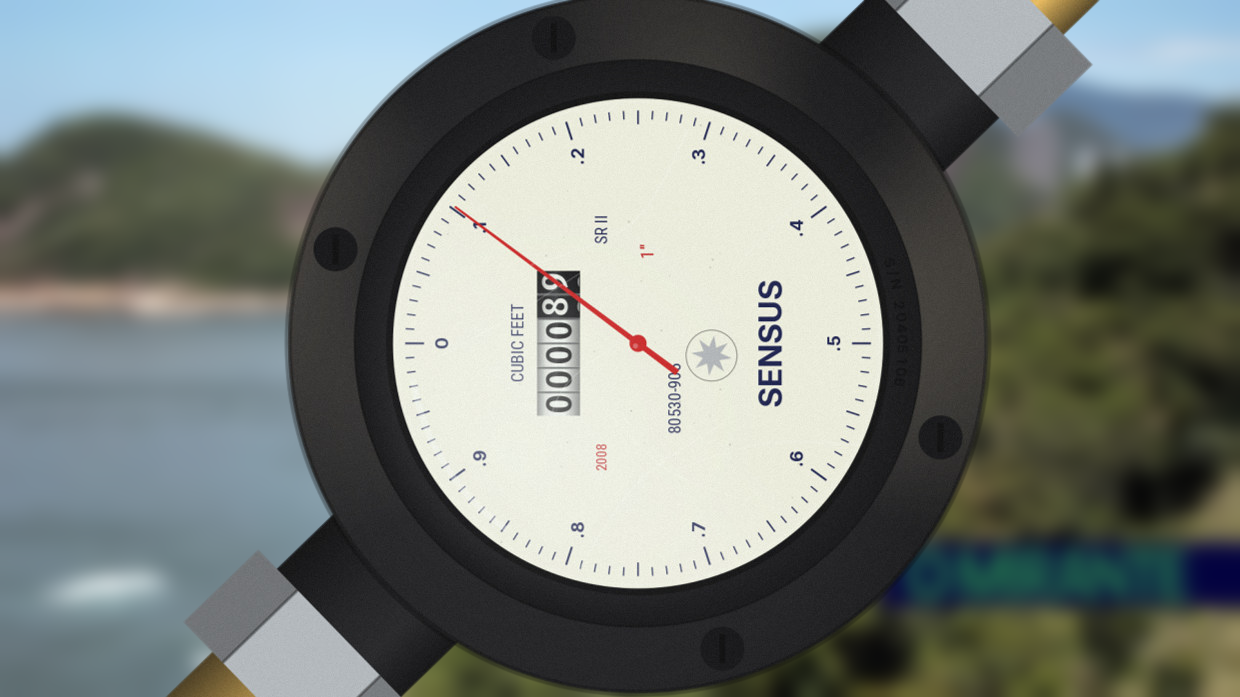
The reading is 89.10 ft³
